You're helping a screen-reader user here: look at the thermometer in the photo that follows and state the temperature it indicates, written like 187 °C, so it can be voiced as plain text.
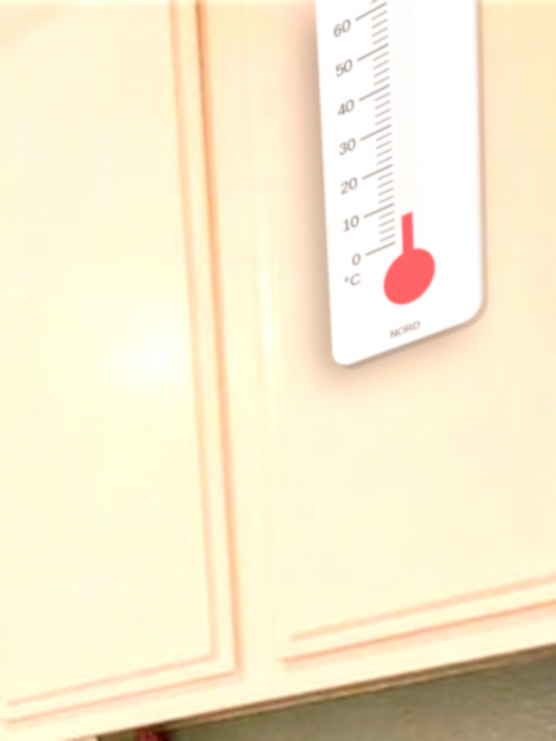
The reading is 6 °C
